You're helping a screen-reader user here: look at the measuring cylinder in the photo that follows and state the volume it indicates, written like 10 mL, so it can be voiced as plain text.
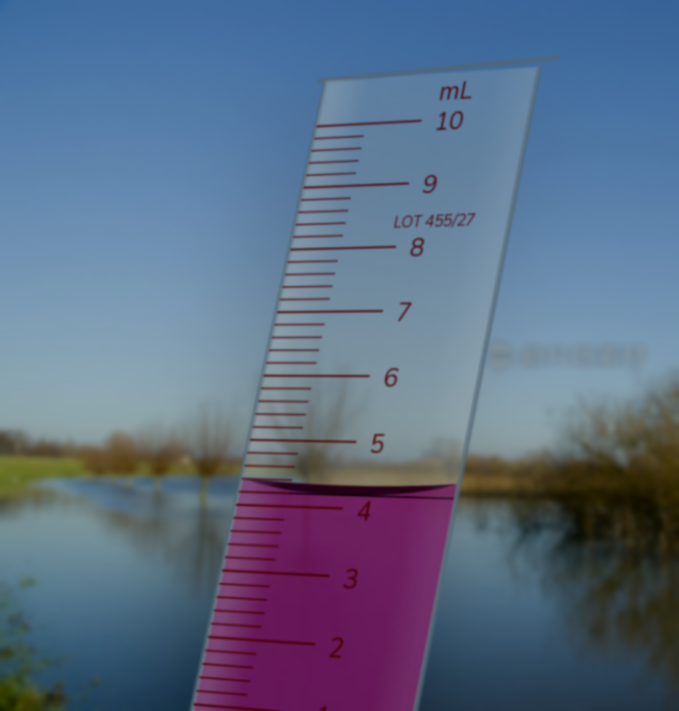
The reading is 4.2 mL
